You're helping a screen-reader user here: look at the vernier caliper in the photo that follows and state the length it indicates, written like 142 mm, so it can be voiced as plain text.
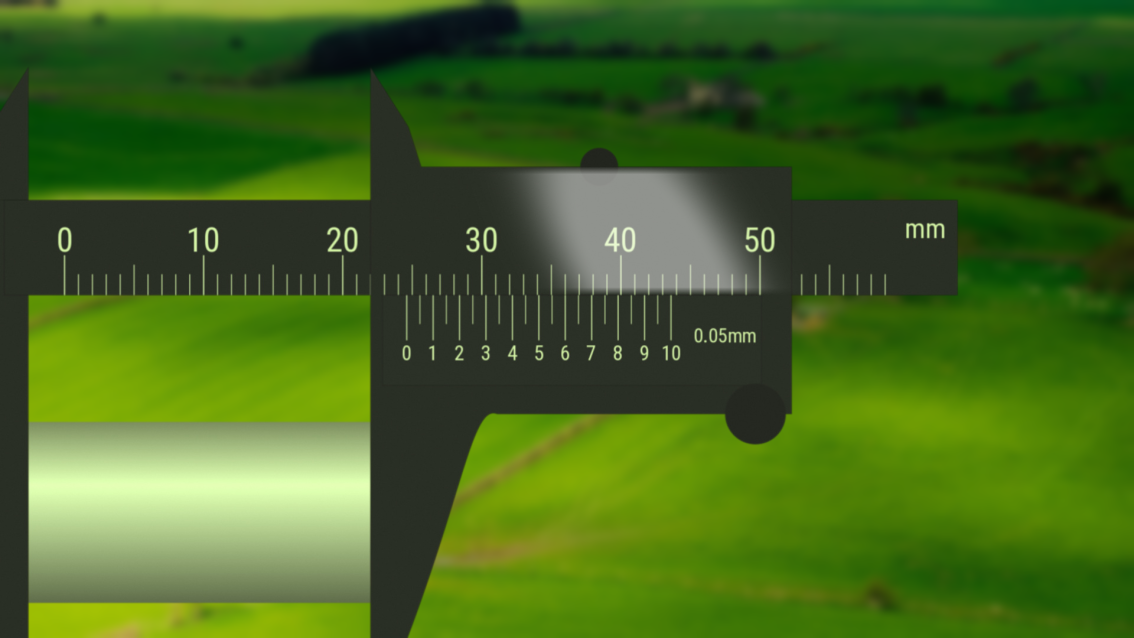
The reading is 24.6 mm
